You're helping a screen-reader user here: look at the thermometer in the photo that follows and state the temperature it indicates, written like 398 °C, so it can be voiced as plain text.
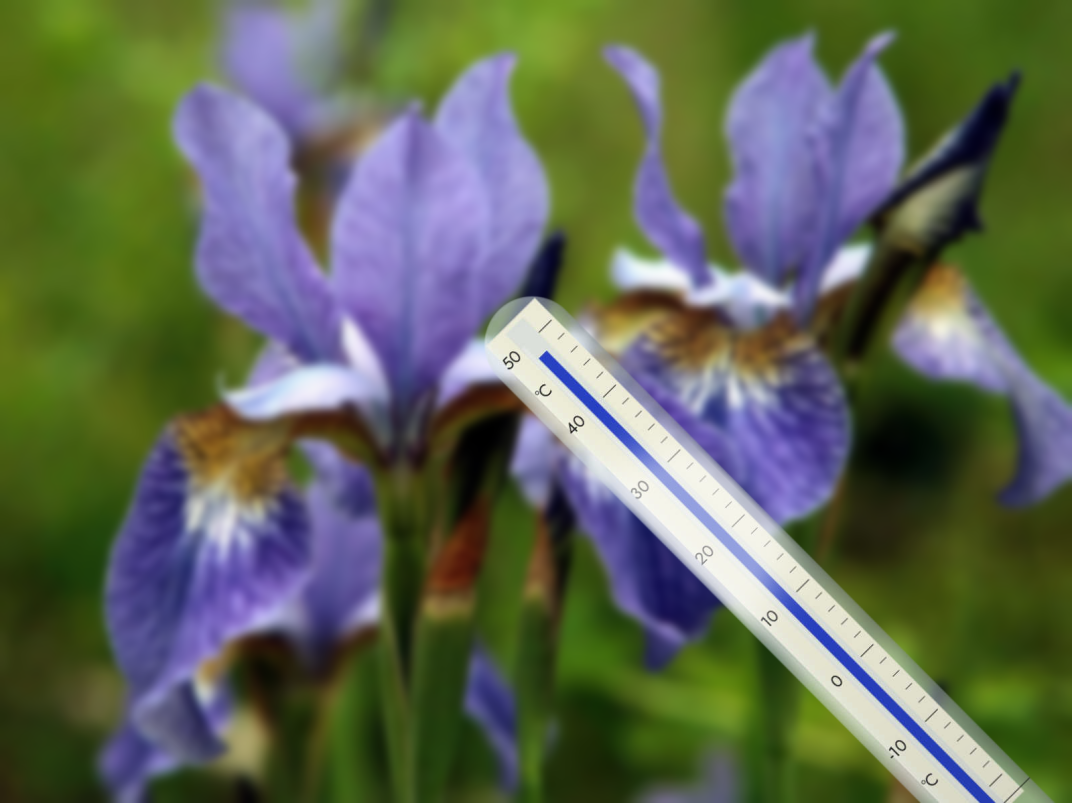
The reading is 48 °C
